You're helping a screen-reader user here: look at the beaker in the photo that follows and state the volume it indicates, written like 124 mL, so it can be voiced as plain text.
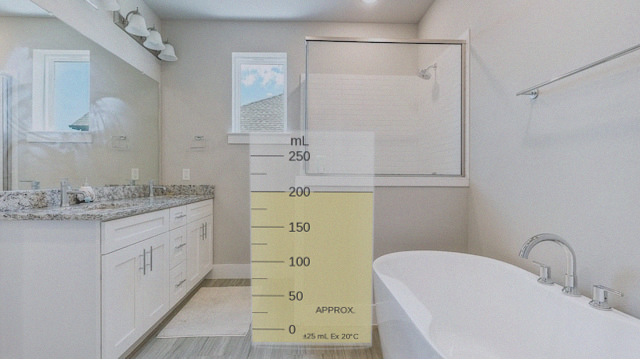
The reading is 200 mL
